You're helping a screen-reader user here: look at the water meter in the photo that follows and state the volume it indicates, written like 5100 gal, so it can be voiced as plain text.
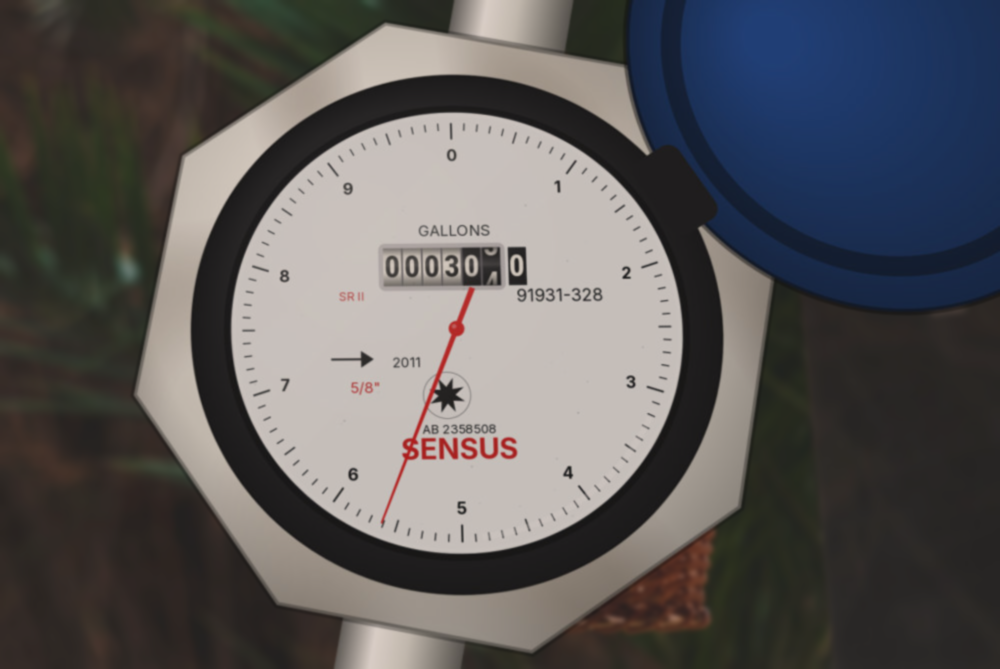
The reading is 3035.6 gal
